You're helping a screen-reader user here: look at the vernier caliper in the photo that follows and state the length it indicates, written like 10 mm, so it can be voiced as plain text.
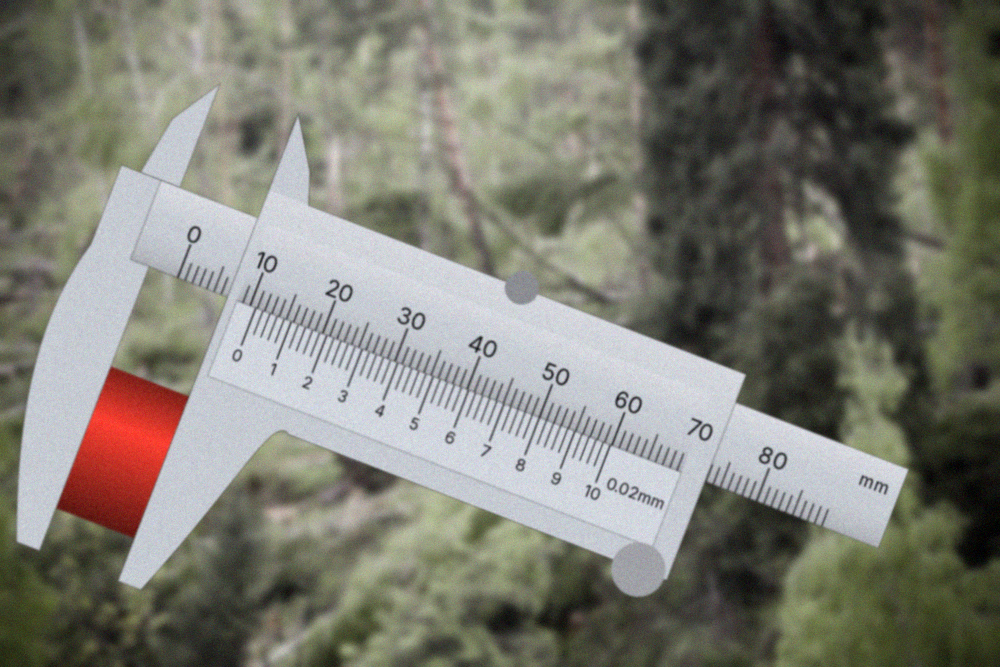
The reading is 10.8 mm
